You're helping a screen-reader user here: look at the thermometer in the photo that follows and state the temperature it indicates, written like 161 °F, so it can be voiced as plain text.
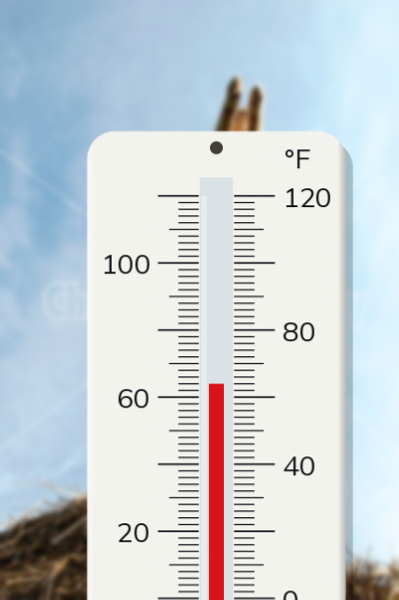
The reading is 64 °F
